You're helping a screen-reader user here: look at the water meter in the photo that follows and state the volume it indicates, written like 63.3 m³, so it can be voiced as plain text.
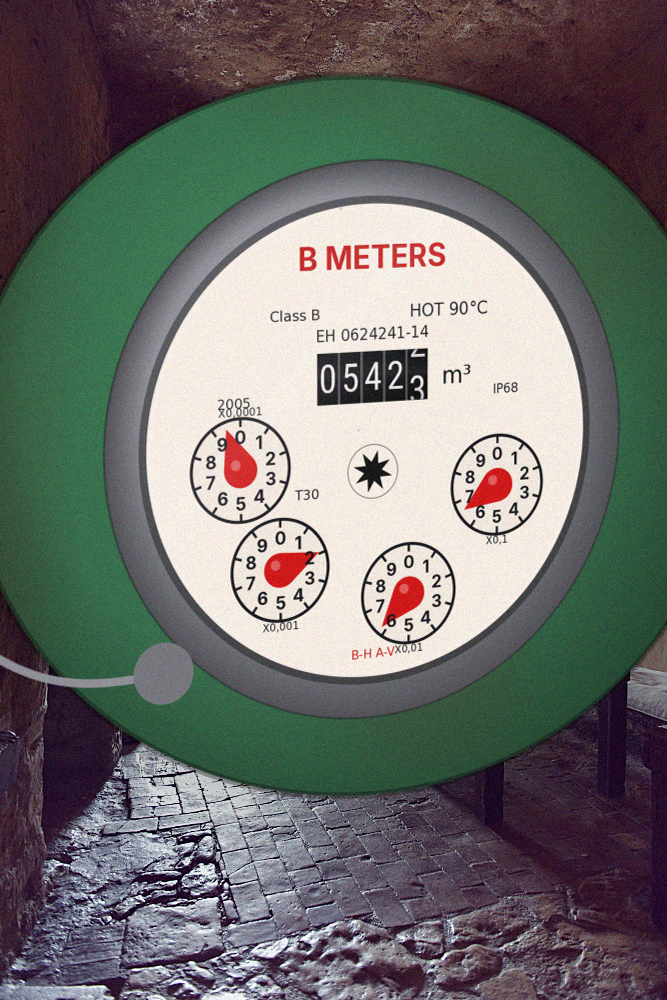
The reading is 5422.6619 m³
